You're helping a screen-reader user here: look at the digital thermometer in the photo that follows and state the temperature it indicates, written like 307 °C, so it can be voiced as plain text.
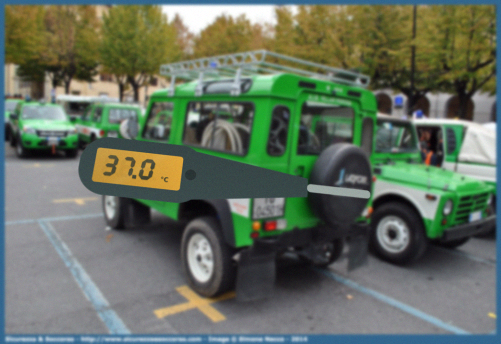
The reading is 37.0 °C
